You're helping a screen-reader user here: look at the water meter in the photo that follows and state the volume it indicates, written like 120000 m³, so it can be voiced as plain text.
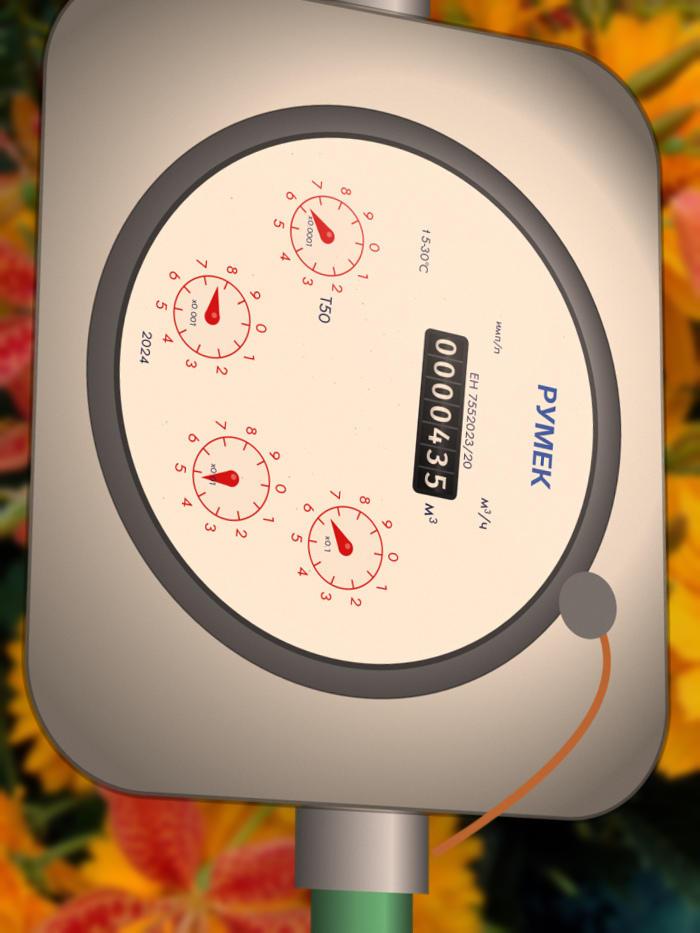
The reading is 435.6476 m³
